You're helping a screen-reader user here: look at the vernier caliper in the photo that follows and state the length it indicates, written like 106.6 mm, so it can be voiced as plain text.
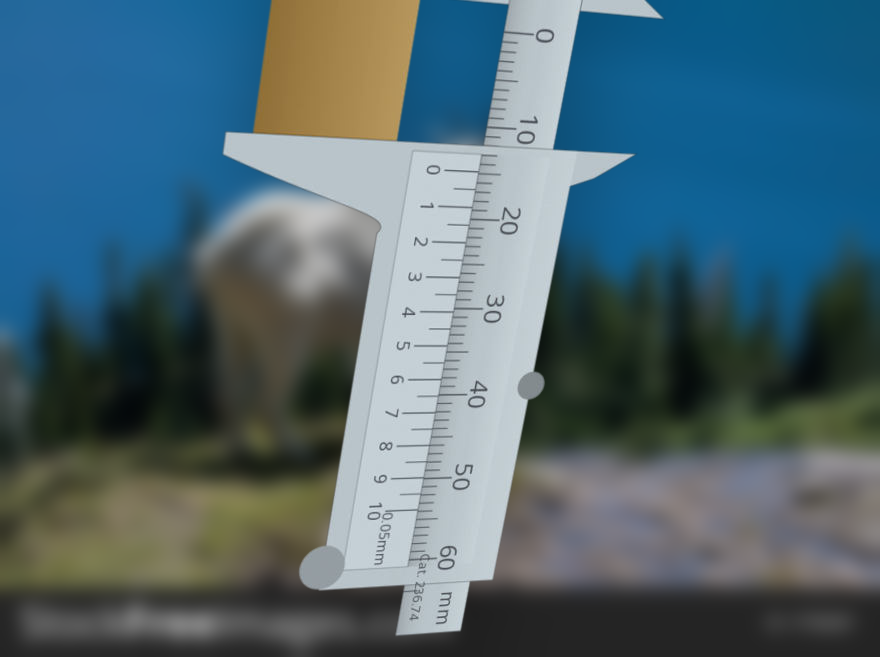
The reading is 14.8 mm
